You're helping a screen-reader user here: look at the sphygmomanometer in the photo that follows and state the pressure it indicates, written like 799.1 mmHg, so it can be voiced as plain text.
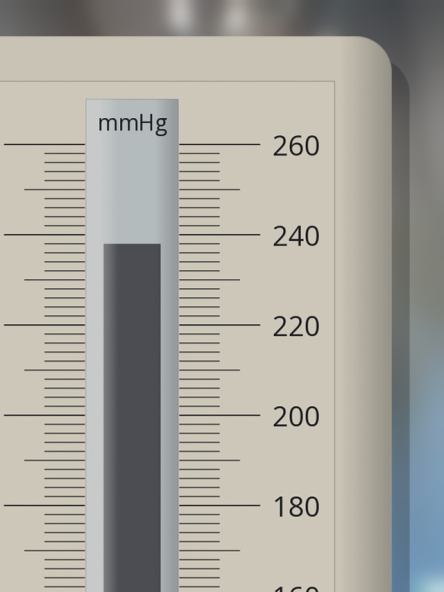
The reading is 238 mmHg
